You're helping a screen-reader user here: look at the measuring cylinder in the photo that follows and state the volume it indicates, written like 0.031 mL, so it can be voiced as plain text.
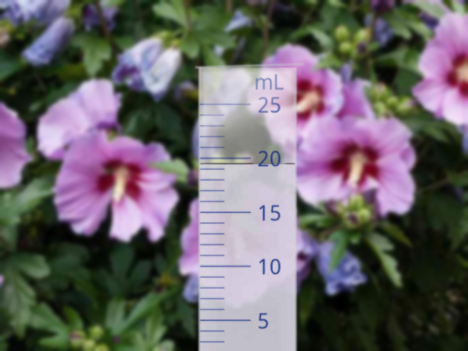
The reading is 19.5 mL
